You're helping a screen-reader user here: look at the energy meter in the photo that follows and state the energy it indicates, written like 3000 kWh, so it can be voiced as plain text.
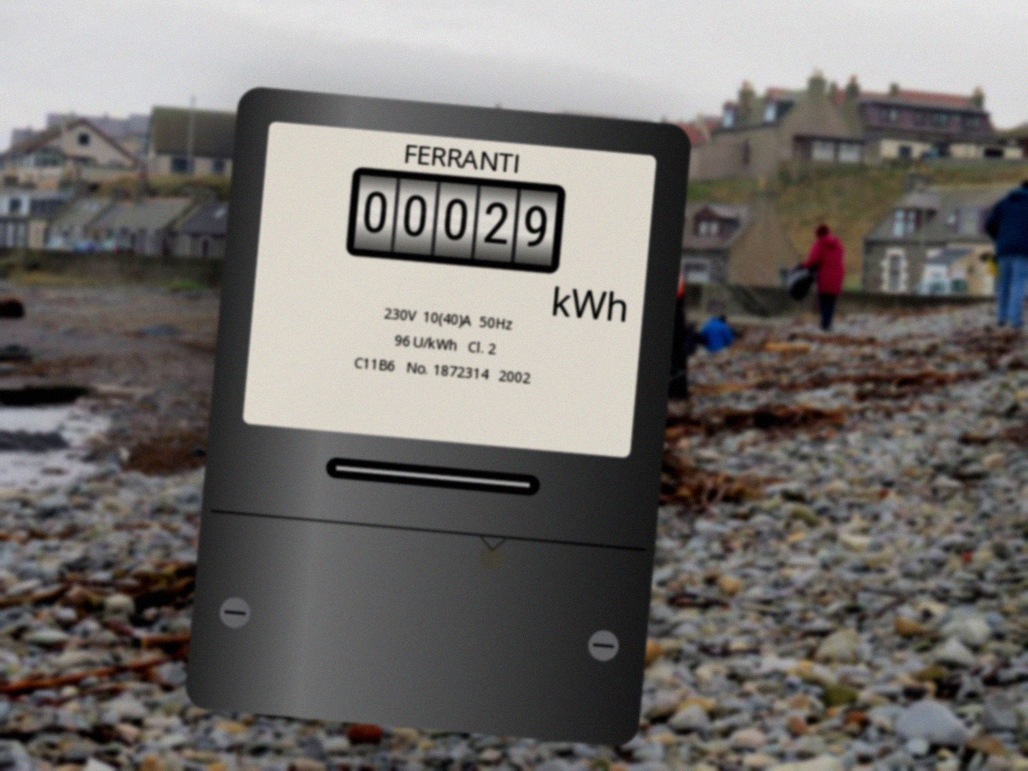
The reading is 29 kWh
